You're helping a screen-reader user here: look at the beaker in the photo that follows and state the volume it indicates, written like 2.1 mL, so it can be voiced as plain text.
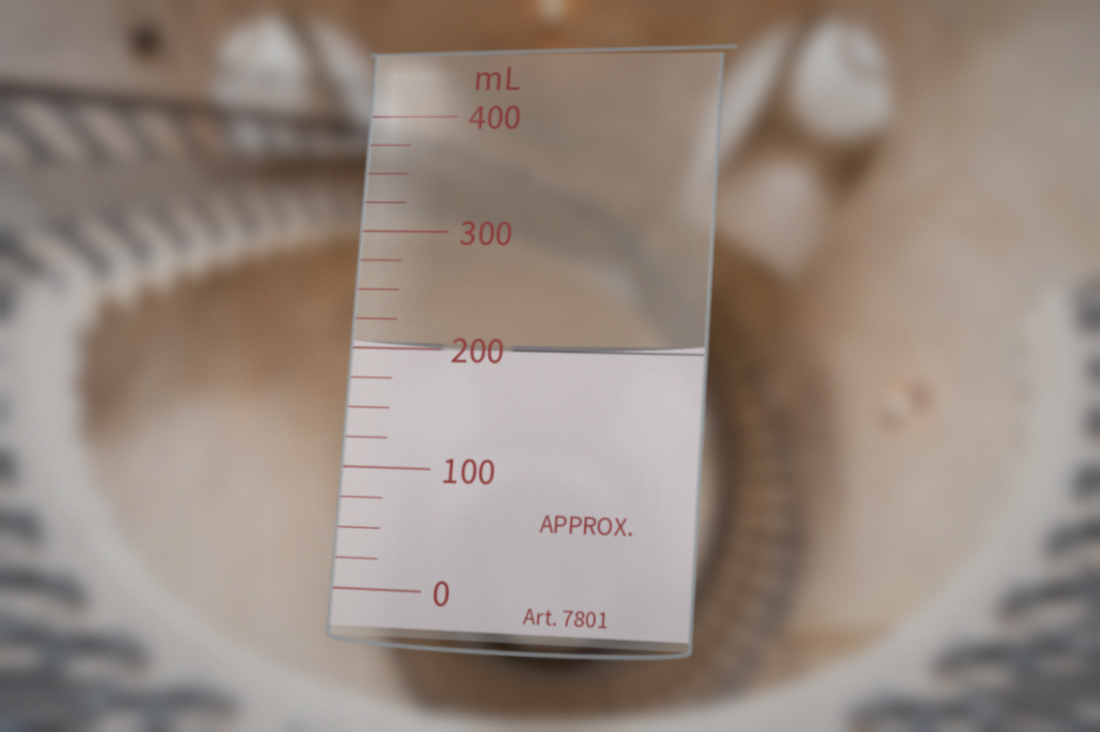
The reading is 200 mL
